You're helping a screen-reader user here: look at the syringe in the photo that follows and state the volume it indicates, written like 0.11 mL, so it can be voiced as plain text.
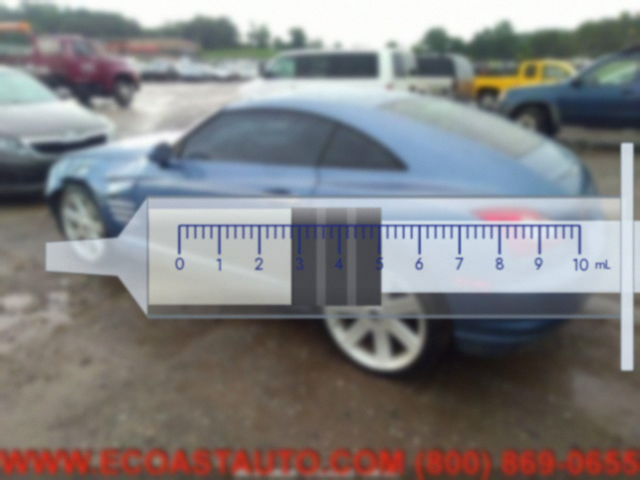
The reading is 2.8 mL
